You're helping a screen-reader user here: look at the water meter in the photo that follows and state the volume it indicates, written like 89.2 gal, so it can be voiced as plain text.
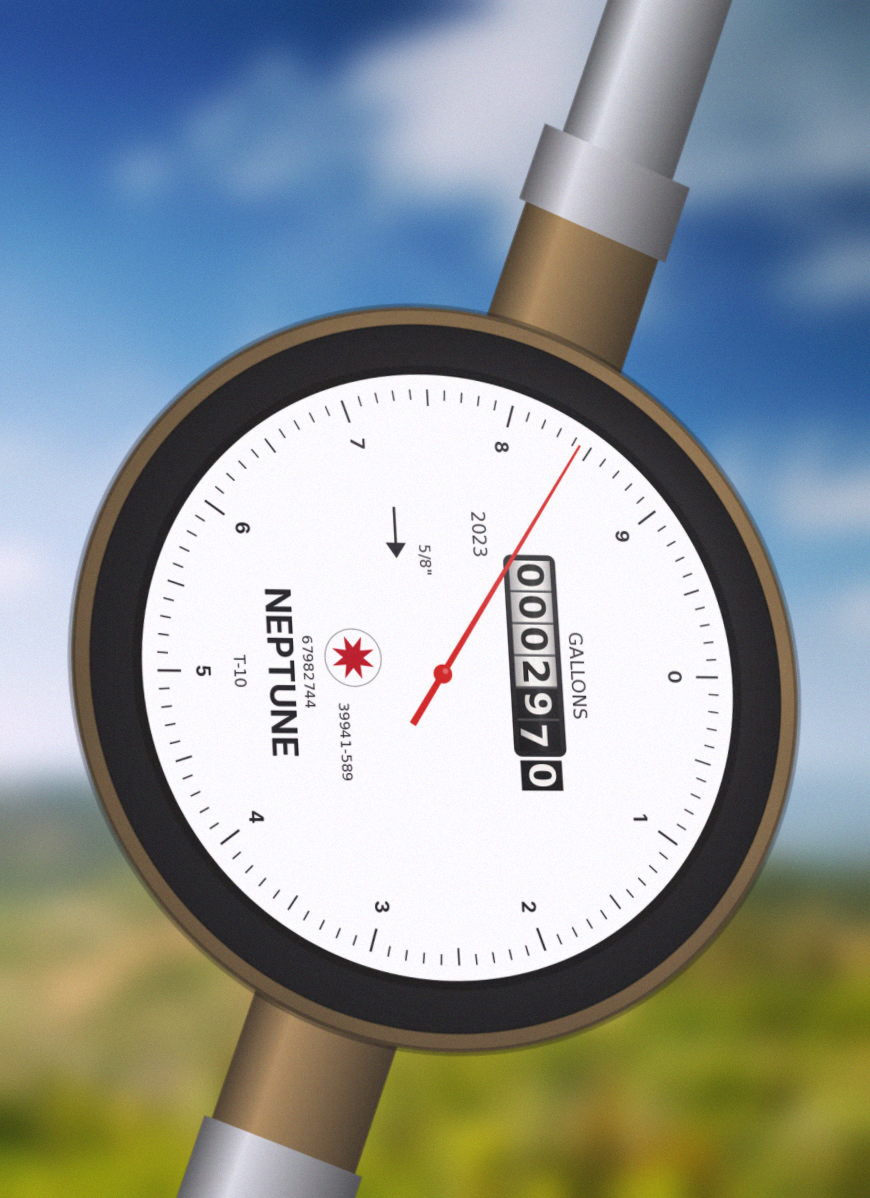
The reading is 2968.4 gal
